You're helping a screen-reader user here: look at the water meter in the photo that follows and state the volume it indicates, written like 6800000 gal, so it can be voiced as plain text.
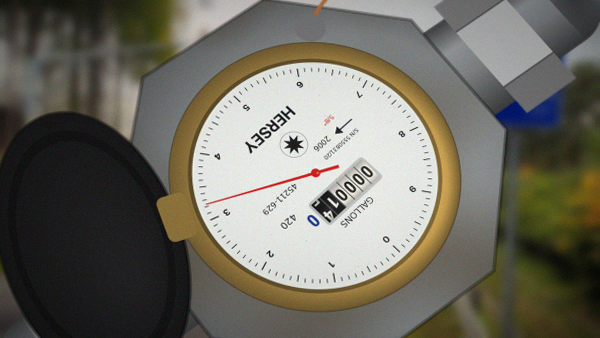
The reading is 143.2 gal
